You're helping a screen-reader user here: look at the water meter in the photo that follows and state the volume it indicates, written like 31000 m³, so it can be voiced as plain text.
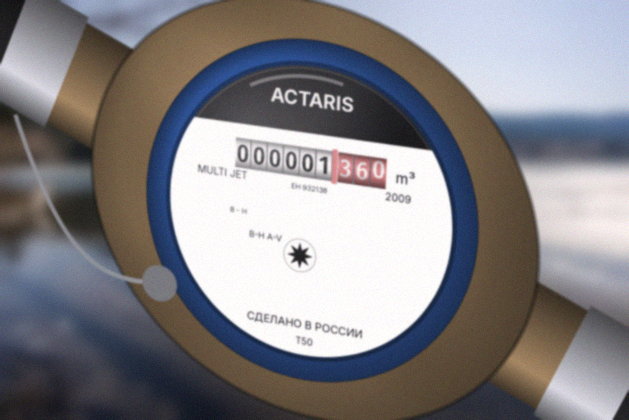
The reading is 1.360 m³
